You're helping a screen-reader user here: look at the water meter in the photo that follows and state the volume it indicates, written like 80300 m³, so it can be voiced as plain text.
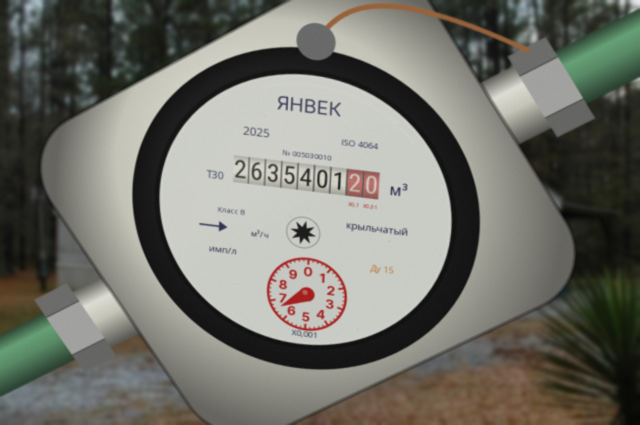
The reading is 2635401.206 m³
